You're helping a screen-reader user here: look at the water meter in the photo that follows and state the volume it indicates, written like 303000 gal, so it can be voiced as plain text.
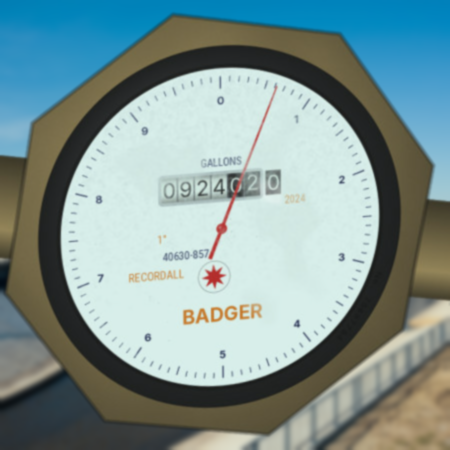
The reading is 924020.6 gal
